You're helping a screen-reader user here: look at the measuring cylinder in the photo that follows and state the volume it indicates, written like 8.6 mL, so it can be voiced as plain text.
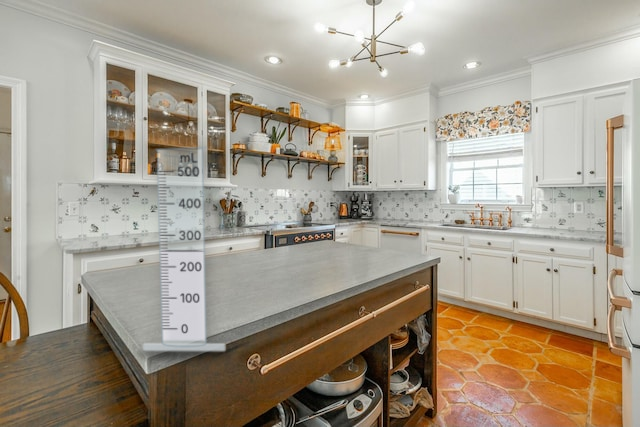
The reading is 250 mL
